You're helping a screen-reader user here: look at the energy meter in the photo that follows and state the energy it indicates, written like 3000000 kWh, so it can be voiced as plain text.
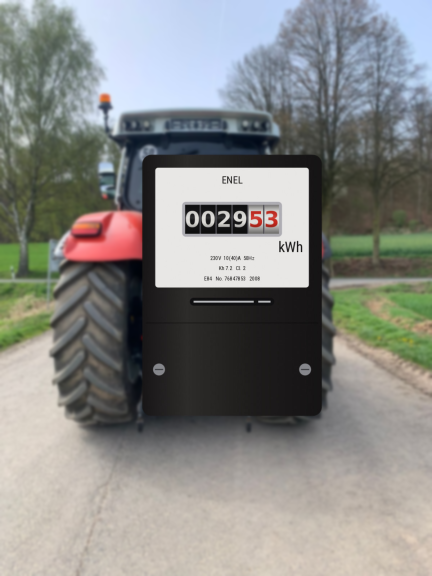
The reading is 29.53 kWh
